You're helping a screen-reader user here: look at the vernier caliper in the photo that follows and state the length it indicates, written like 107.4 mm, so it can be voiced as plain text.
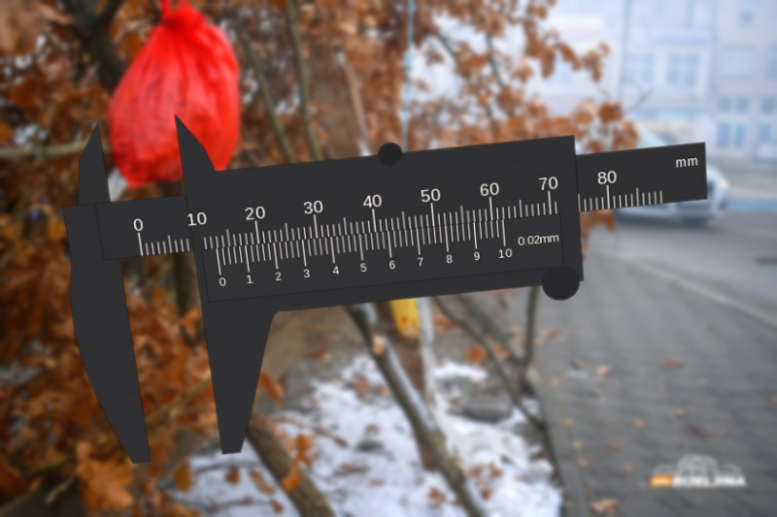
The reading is 12.8 mm
